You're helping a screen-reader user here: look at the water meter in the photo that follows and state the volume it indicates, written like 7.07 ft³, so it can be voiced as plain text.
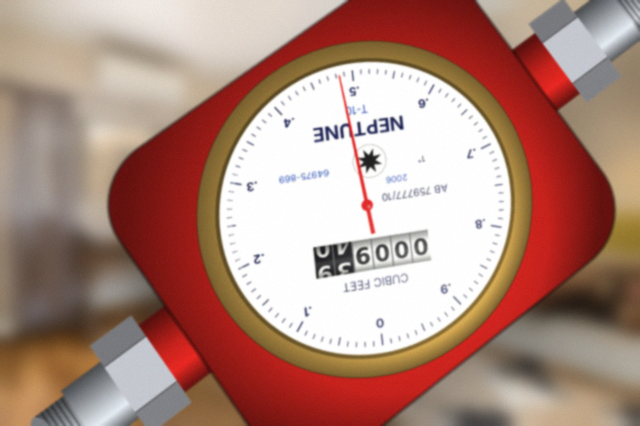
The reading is 939.48 ft³
